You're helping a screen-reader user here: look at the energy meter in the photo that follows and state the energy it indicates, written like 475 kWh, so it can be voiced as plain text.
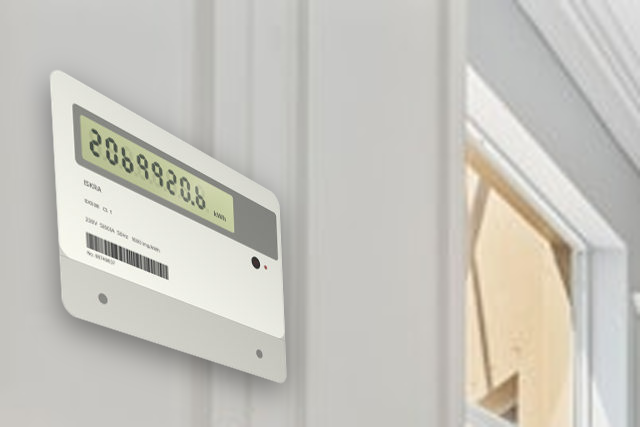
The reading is 2069920.6 kWh
